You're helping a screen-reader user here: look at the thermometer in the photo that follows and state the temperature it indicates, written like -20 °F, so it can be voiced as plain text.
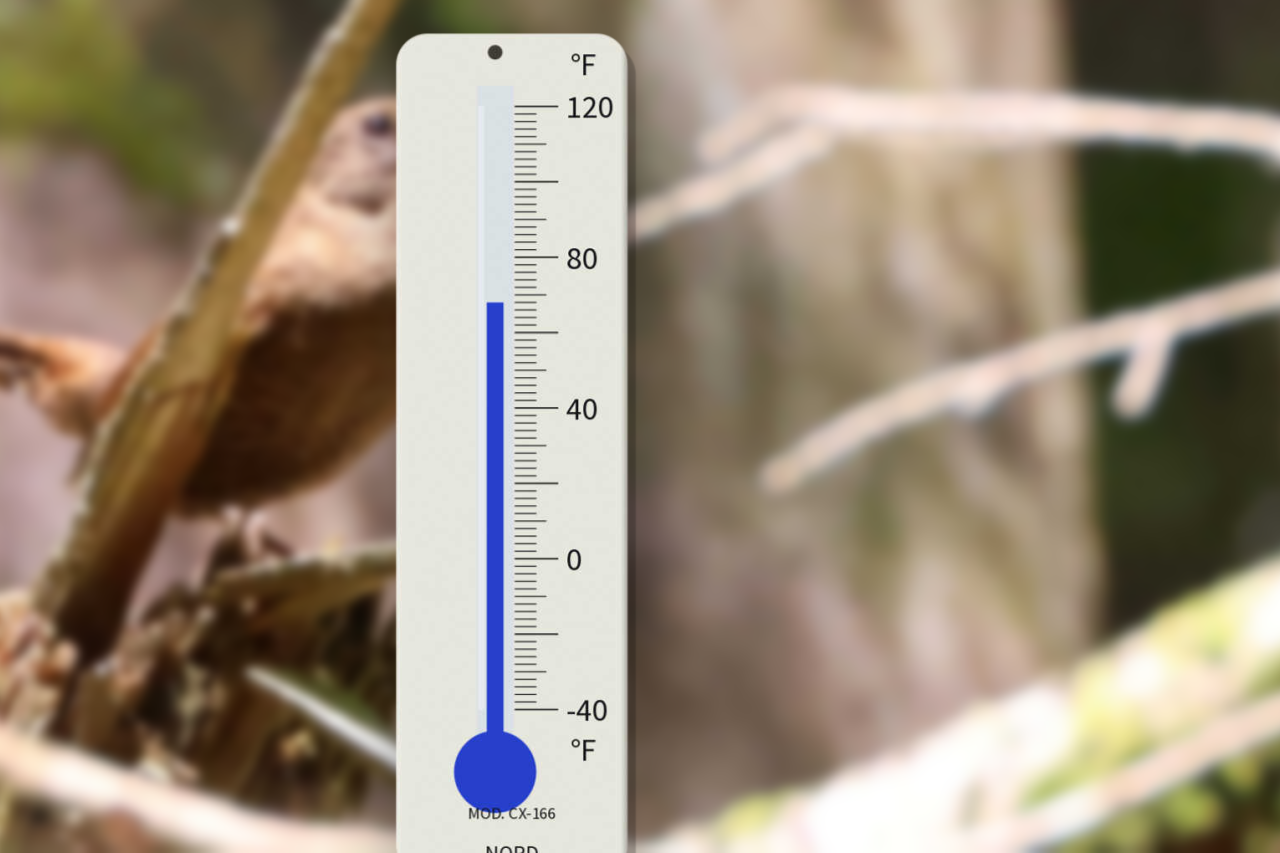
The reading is 68 °F
